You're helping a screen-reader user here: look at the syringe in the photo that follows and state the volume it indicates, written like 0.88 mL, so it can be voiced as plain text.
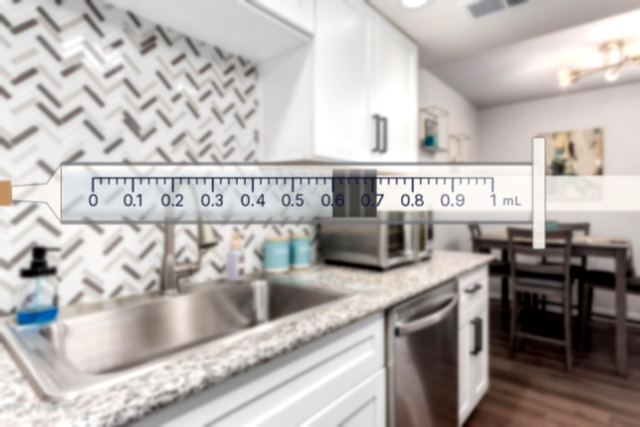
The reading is 0.6 mL
